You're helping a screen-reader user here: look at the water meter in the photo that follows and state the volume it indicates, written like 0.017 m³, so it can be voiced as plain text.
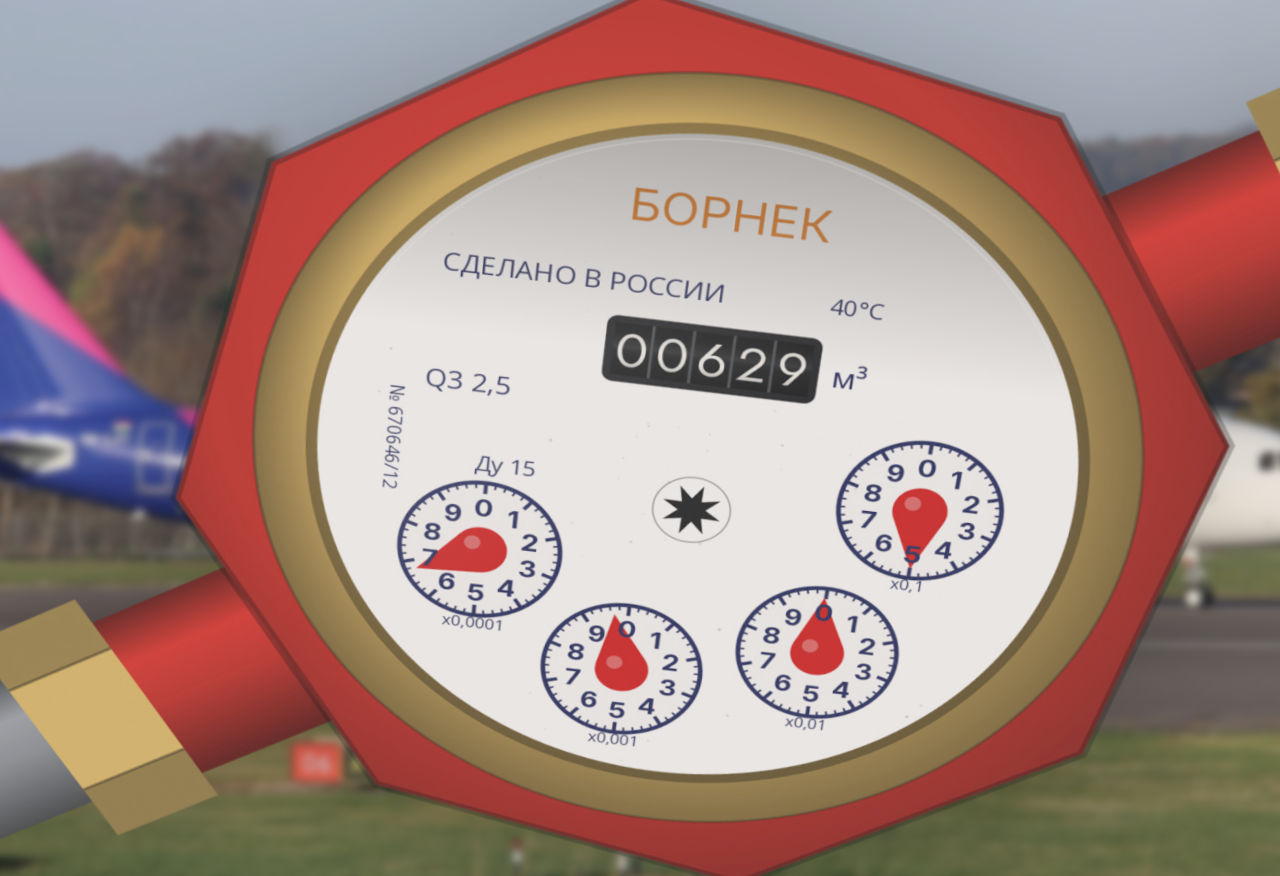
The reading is 629.4996 m³
